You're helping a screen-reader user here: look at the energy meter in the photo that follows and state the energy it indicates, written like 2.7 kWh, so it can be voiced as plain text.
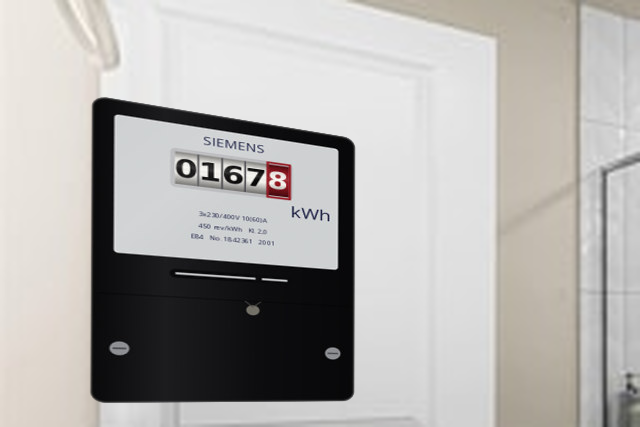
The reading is 167.8 kWh
